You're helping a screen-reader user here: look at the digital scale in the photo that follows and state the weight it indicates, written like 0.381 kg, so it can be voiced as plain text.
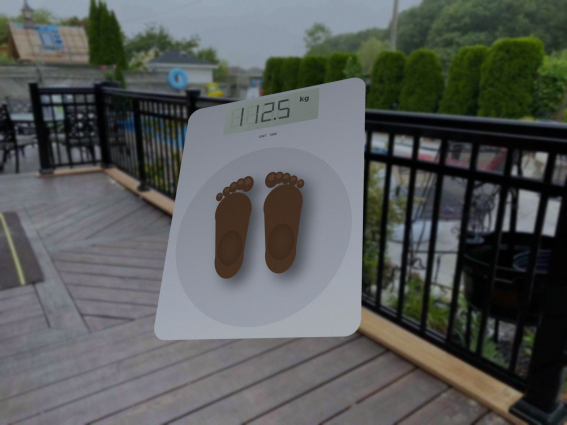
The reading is 112.5 kg
